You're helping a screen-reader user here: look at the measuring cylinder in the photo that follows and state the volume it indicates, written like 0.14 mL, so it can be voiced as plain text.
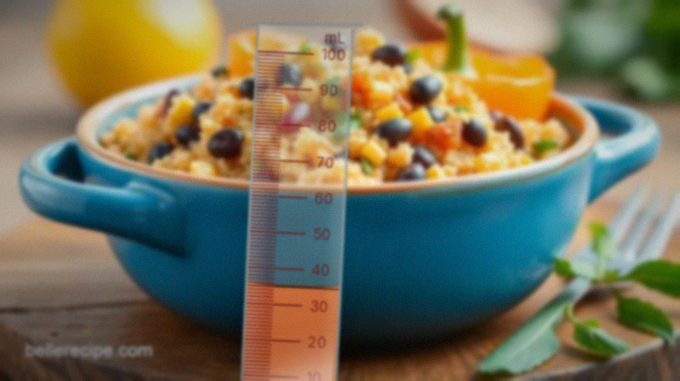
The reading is 35 mL
